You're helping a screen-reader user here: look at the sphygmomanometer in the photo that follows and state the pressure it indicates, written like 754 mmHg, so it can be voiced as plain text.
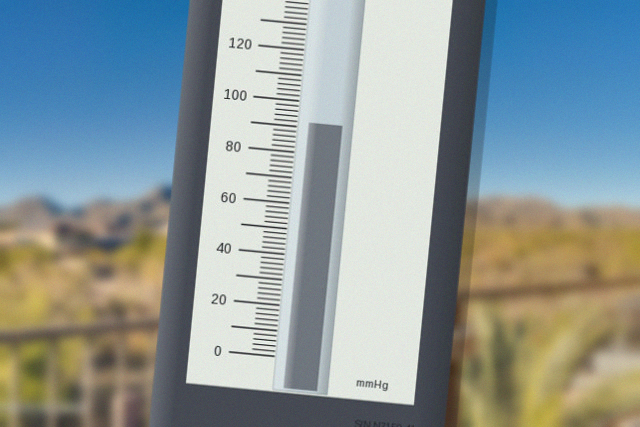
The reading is 92 mmHg
